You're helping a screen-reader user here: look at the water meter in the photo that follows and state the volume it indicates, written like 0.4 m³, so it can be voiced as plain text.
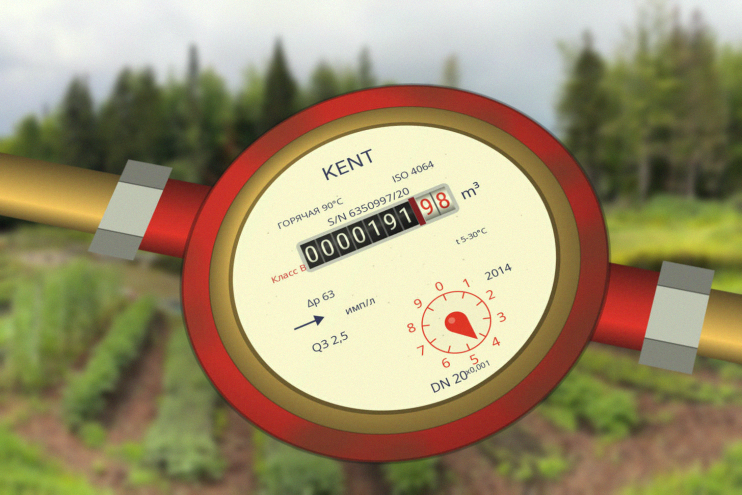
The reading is 191.984 m³
